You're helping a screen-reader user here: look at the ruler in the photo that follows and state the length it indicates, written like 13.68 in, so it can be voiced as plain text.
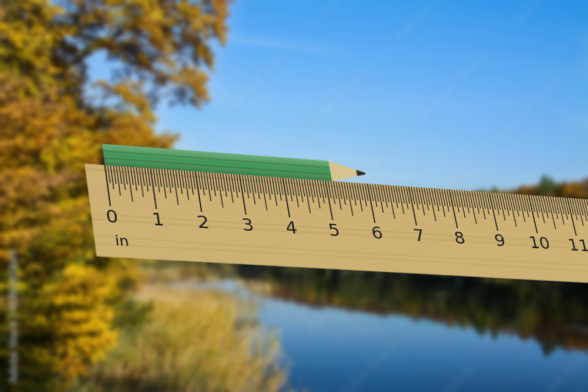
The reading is 6 in
